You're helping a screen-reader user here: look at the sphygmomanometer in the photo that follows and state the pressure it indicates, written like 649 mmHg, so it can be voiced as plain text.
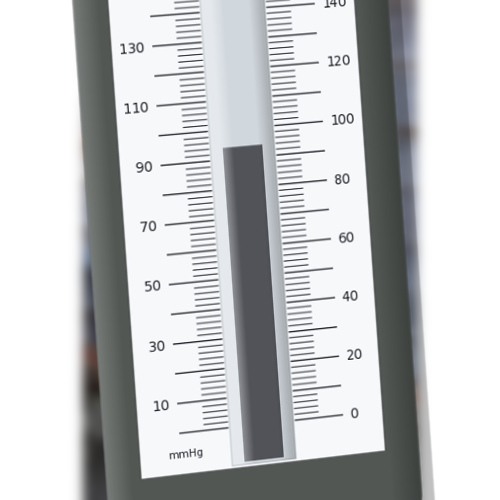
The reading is 94 mmHg
